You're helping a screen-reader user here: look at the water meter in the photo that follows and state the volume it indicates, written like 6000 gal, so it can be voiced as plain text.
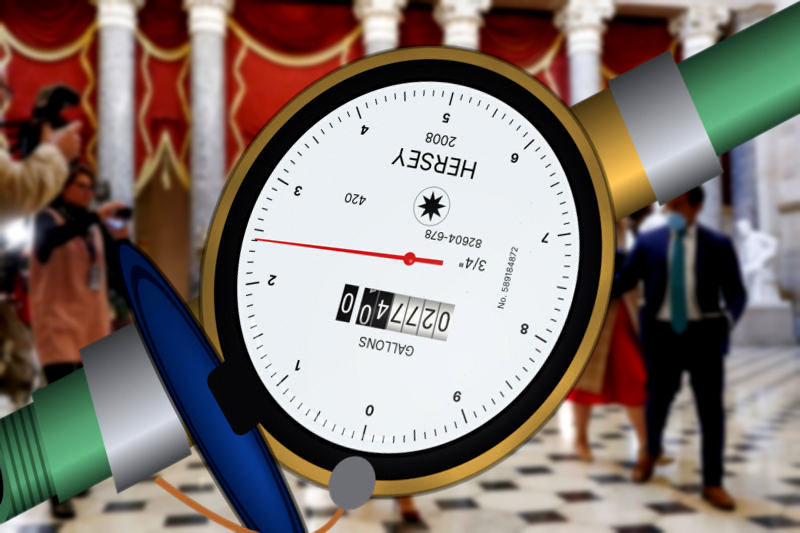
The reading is 277402.4 gal
